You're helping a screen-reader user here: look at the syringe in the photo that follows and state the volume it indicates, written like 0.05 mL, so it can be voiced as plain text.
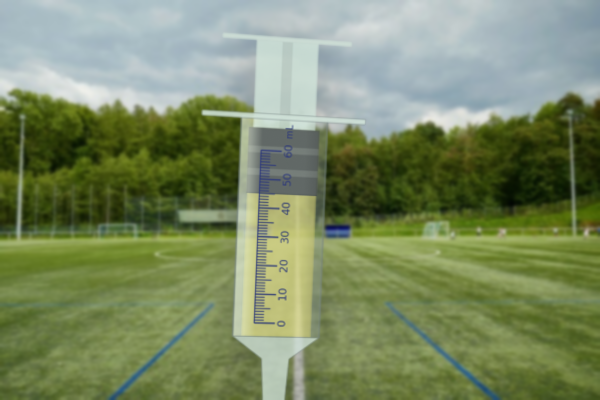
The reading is 45 mL
